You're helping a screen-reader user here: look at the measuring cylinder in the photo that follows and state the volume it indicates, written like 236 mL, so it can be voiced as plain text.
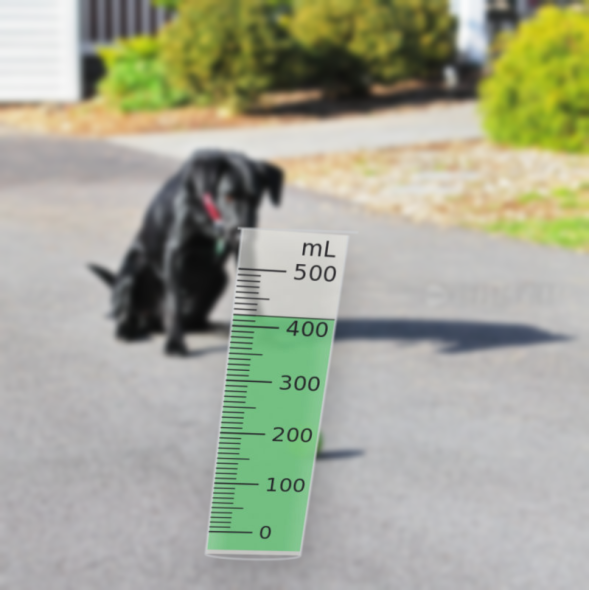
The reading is 420 mL
